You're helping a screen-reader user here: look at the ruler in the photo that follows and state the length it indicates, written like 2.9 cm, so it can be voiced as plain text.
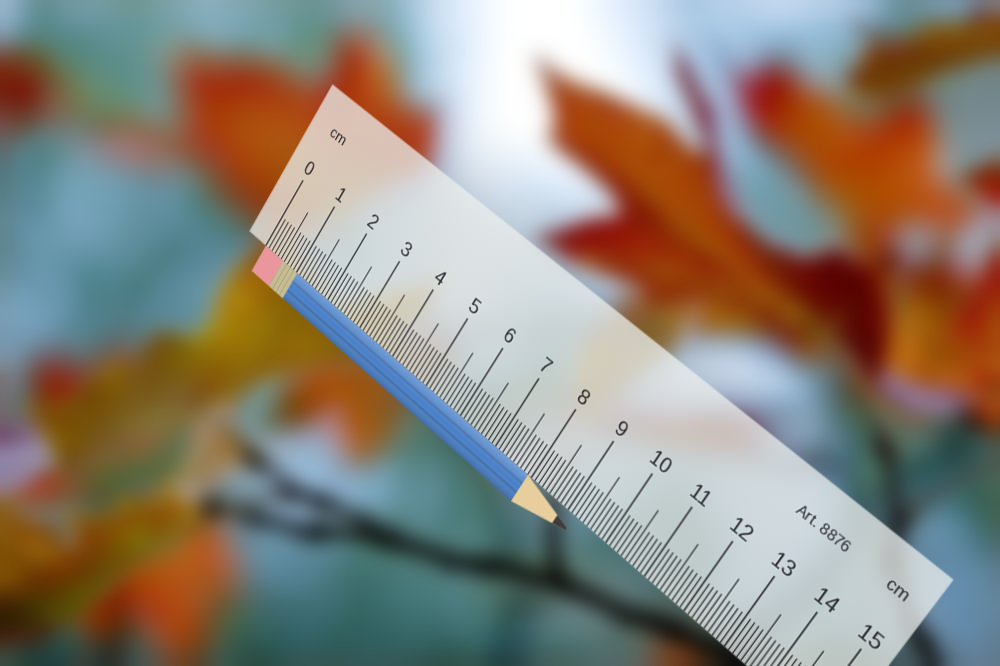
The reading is 9.2 cm
